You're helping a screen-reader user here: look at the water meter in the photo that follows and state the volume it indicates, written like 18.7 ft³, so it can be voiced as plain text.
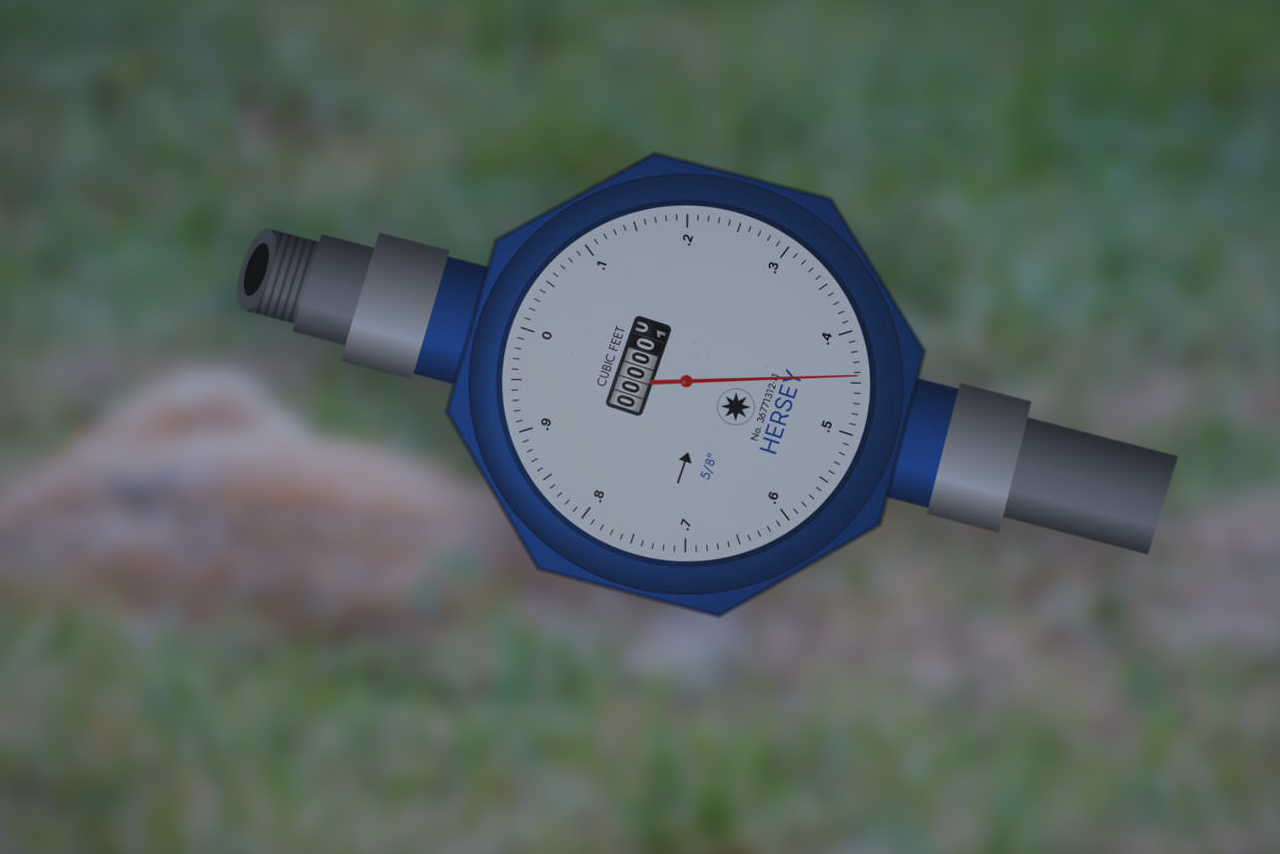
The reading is 0.44 ft³
